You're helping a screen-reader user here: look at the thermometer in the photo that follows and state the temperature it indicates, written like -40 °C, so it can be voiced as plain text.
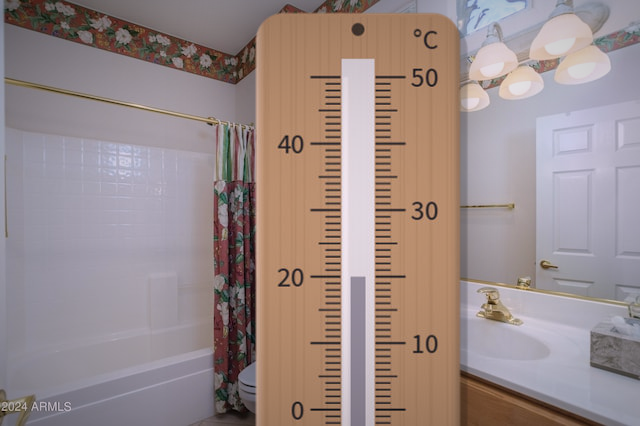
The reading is 20 °C
